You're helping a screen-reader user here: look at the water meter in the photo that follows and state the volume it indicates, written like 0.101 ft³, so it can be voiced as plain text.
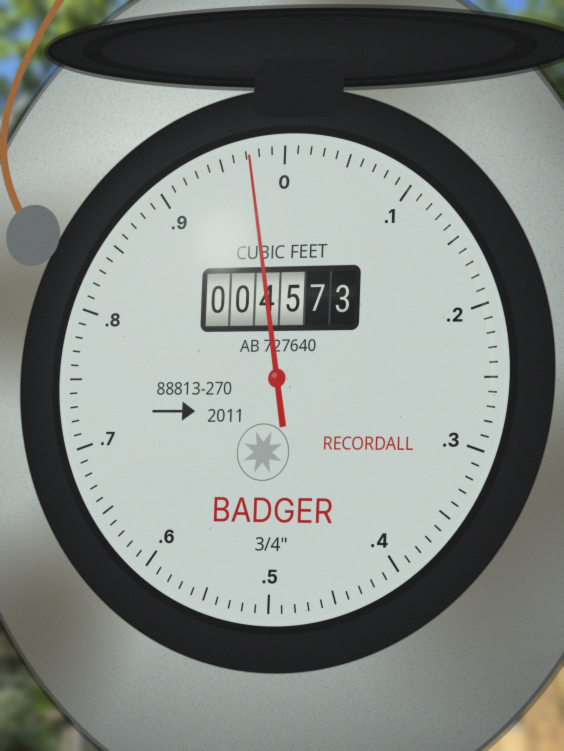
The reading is 4572.97 ft³
